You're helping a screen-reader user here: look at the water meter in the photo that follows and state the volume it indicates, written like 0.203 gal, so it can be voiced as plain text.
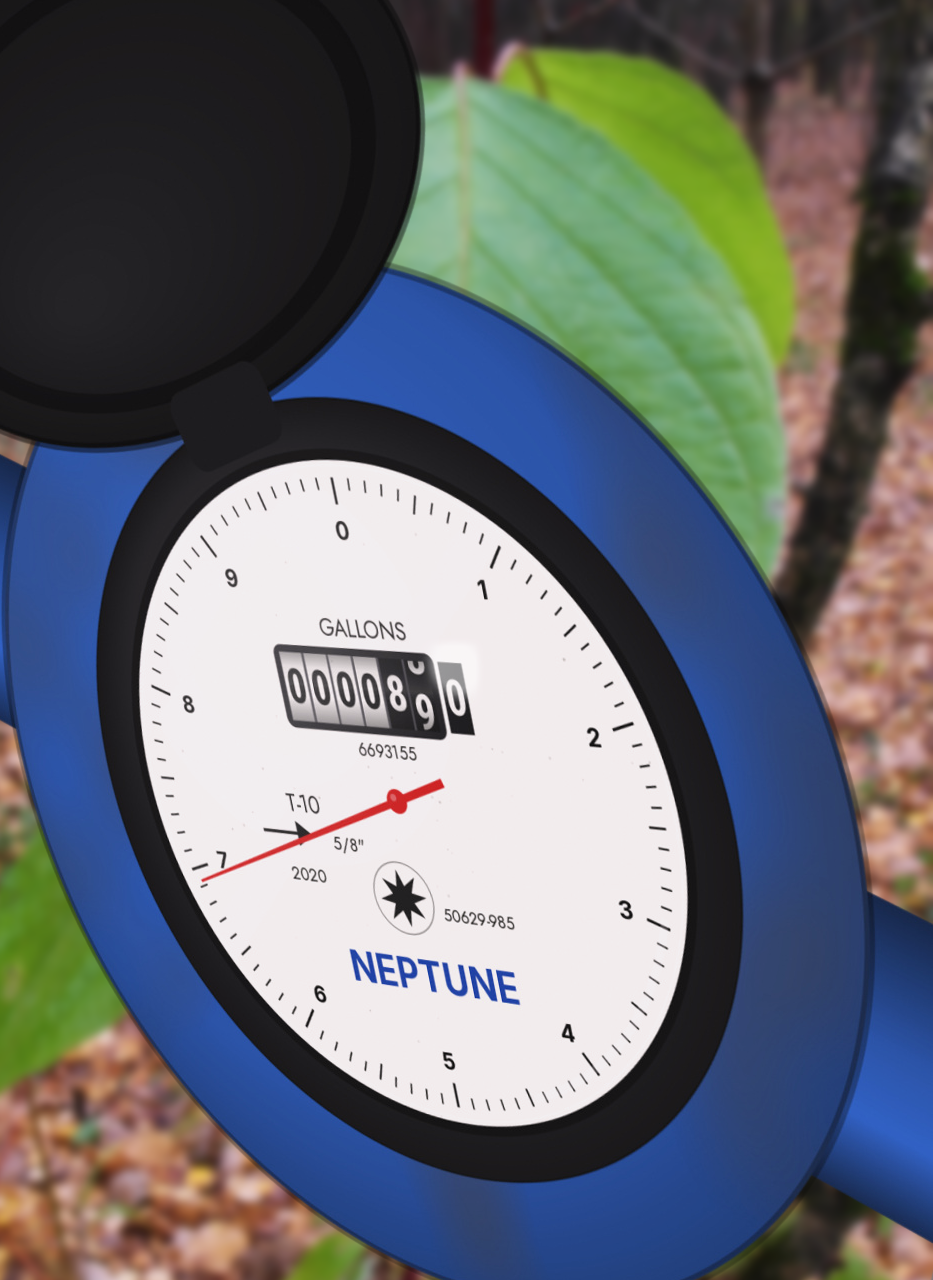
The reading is 886.9 gal
